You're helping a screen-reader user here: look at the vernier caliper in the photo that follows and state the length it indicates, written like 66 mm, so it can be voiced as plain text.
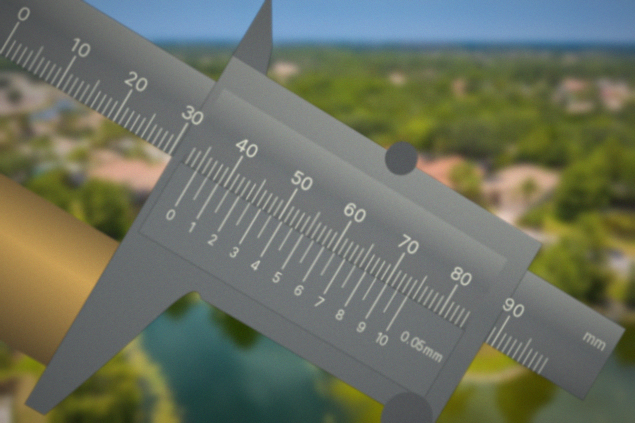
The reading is 35.0 mm
